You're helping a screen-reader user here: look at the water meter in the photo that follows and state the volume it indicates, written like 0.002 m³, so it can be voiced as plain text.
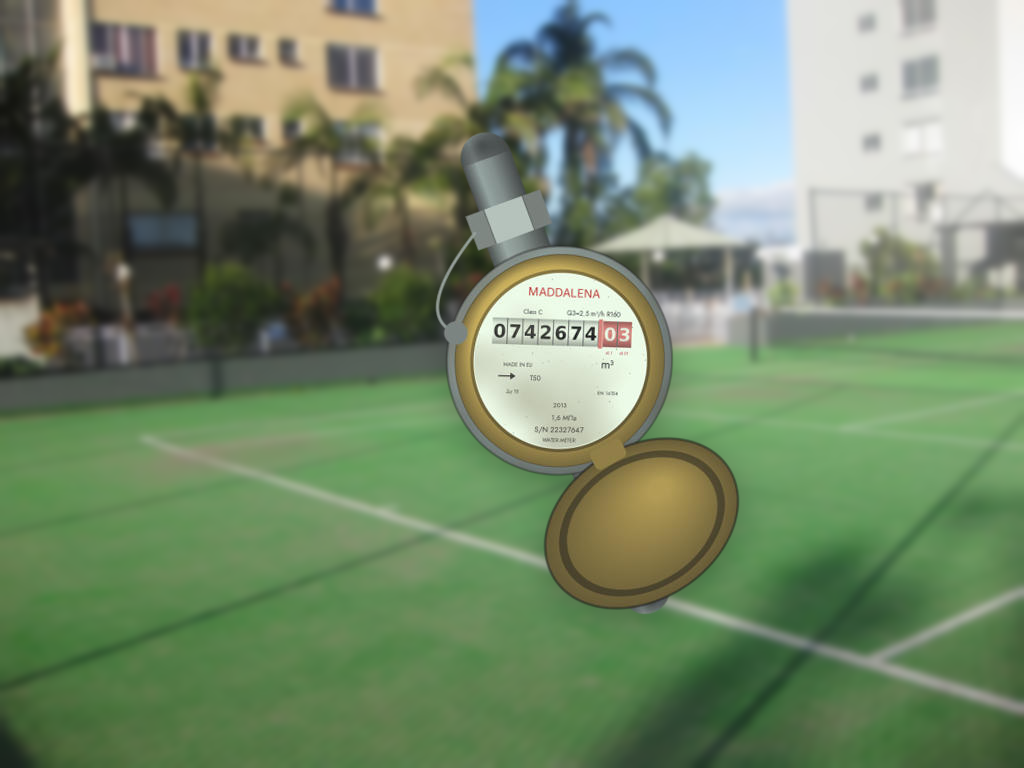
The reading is 742674.03 m³
